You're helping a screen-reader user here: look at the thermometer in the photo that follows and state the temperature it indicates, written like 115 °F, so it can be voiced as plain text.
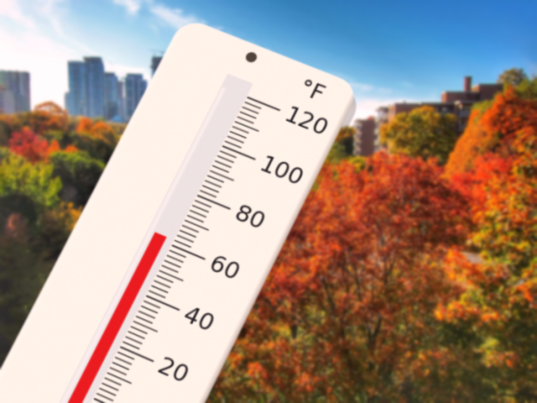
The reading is 62 °F
